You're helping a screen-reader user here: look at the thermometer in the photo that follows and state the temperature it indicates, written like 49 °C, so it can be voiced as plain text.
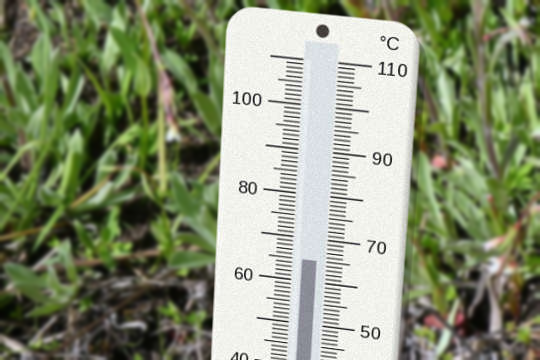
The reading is 65 °C
